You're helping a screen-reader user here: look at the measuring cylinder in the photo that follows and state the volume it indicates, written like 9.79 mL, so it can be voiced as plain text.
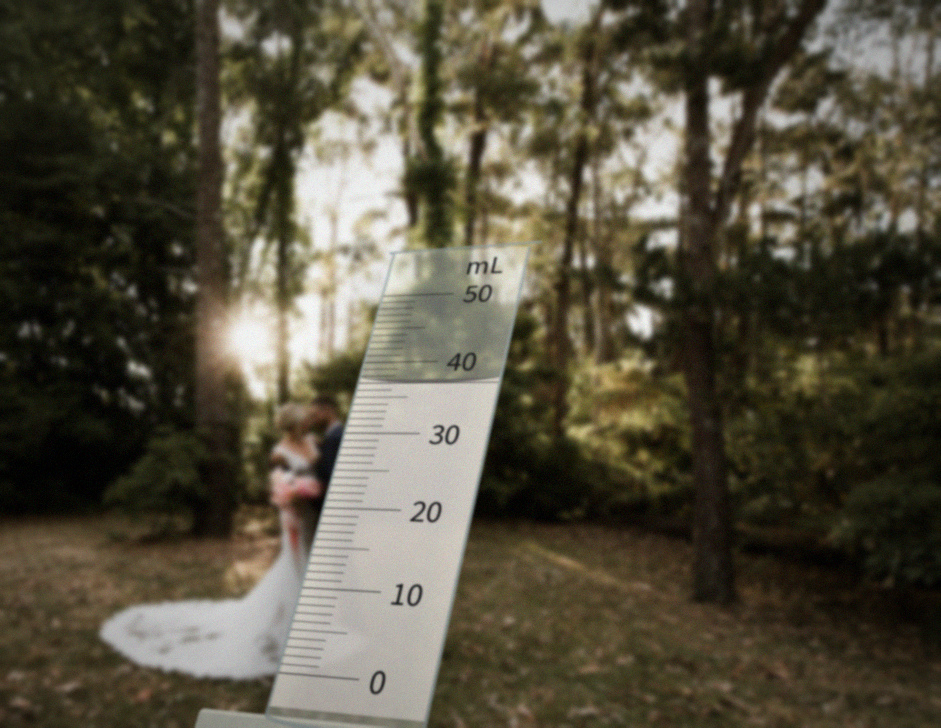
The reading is 37 mL
